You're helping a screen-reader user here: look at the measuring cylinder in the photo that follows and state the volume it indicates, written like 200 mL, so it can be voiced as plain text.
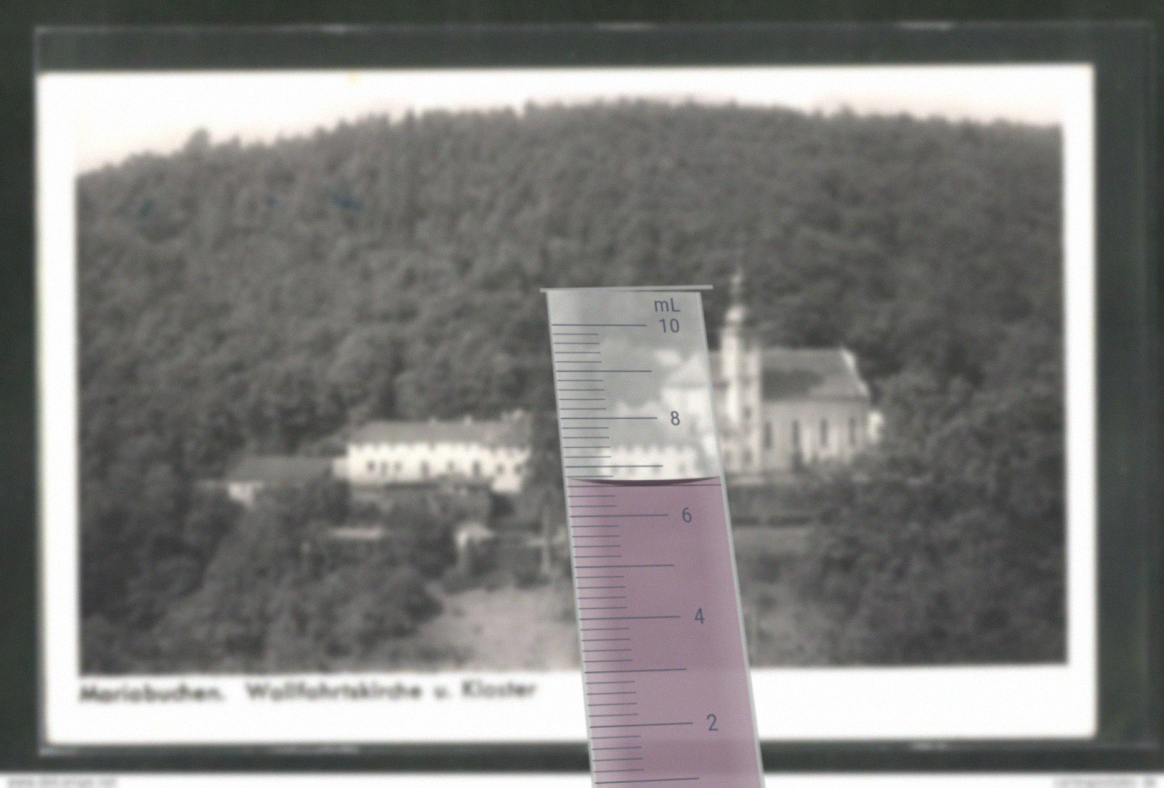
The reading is 6.6 mL
